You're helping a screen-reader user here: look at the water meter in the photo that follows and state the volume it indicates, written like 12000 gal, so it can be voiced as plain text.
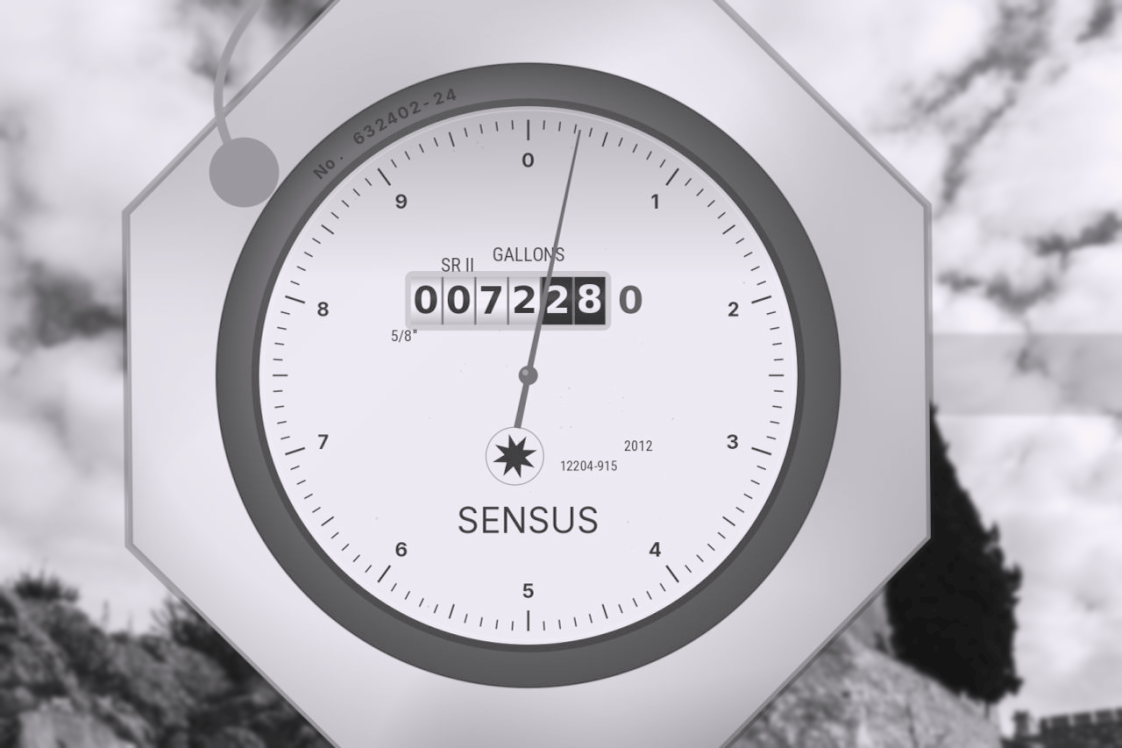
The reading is 72280.3 gal
